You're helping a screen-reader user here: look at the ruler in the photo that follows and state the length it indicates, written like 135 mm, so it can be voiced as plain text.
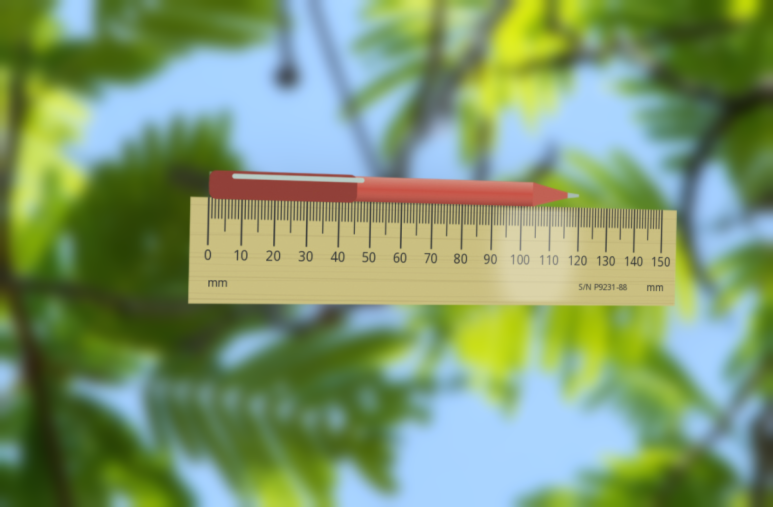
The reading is 120 mm
